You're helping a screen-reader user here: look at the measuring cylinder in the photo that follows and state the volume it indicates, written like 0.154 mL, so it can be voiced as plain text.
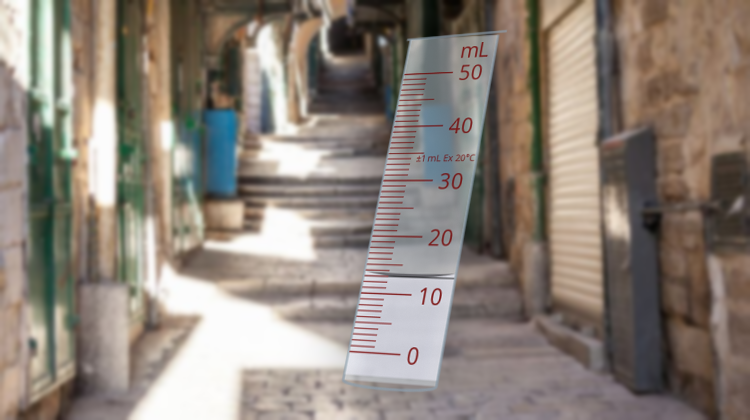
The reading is 13 mL
